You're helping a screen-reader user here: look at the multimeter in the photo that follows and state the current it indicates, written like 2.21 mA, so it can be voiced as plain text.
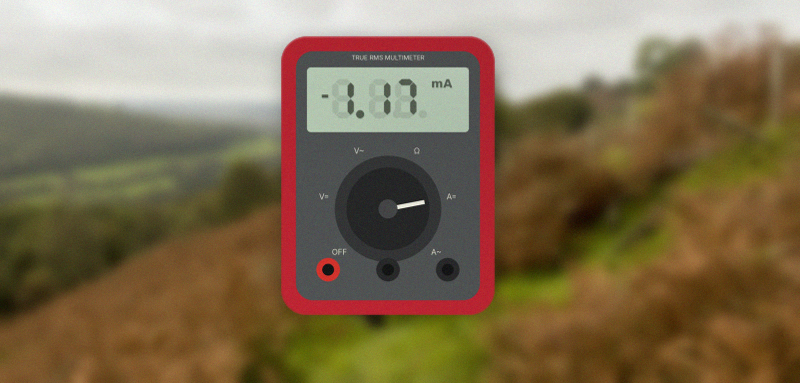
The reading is -1.17 mA
